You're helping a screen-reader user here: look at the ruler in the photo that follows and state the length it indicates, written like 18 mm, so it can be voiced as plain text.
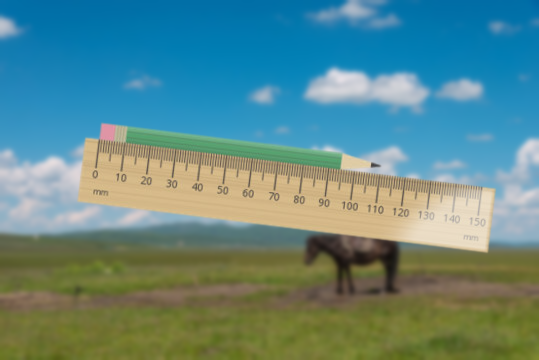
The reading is 110 mm
